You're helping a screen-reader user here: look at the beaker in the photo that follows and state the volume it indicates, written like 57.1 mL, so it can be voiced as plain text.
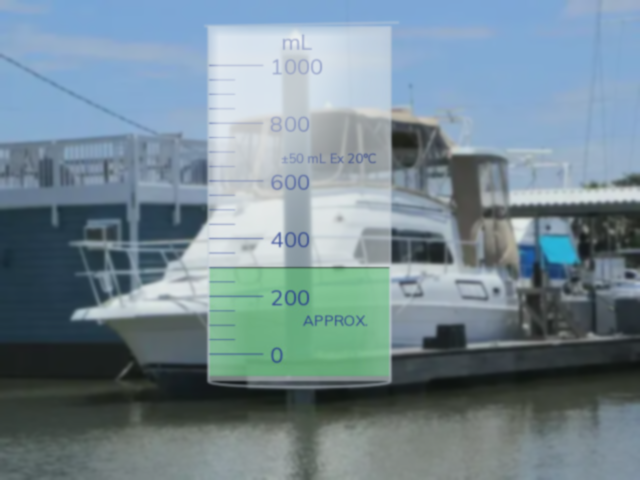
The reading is 300 mL
